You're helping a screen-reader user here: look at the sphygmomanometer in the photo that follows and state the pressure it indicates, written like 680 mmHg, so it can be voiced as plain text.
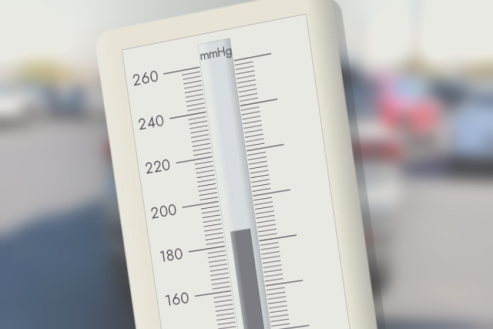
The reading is 186 mmHg
